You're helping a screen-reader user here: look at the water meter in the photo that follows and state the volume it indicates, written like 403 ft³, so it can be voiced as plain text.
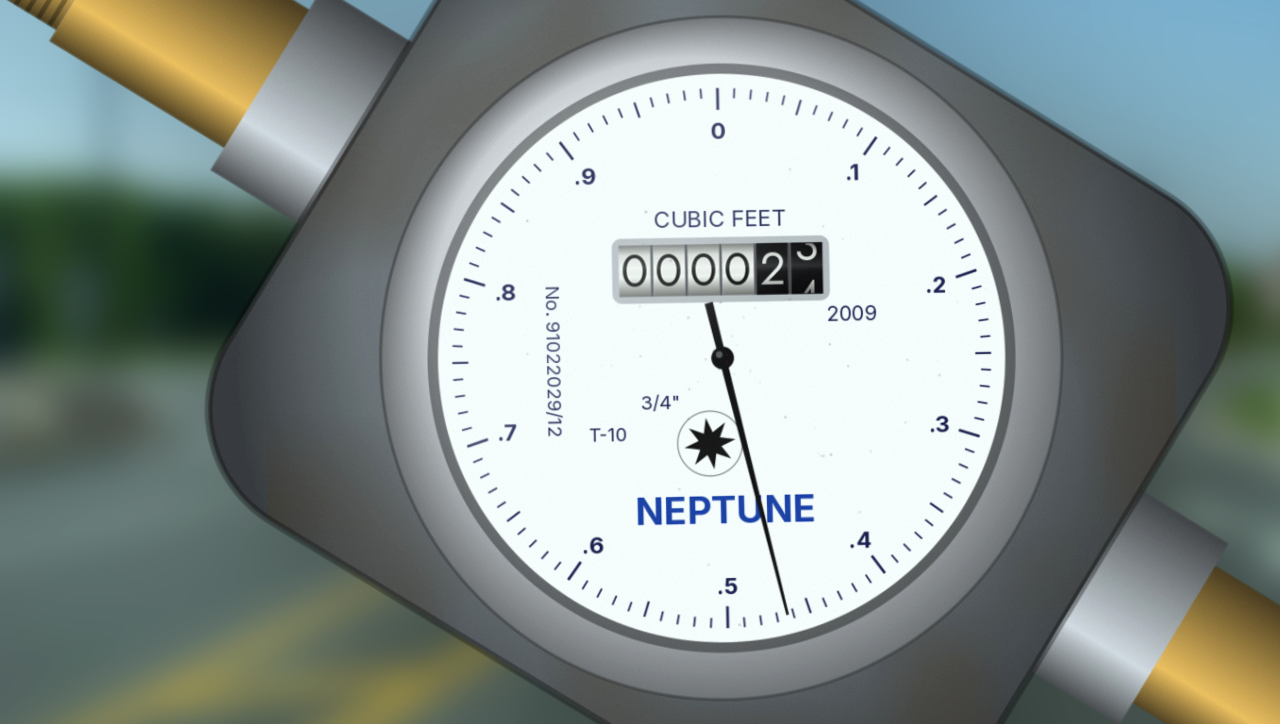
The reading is 23.46 ft³
